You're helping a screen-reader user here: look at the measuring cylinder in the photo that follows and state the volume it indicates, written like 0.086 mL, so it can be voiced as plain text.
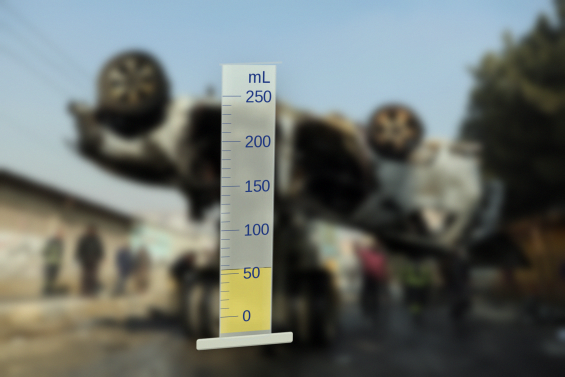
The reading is 55 mL
